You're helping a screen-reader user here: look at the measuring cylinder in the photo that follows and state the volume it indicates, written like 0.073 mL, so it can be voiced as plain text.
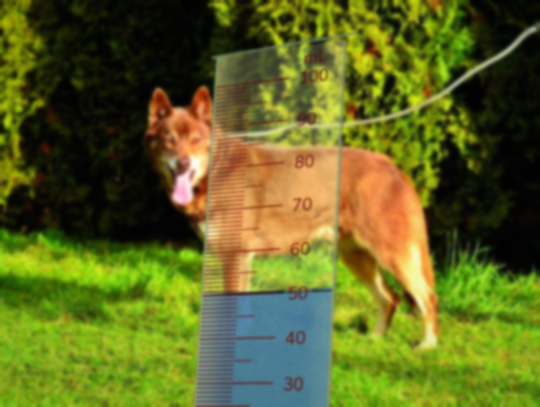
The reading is 50 mL
